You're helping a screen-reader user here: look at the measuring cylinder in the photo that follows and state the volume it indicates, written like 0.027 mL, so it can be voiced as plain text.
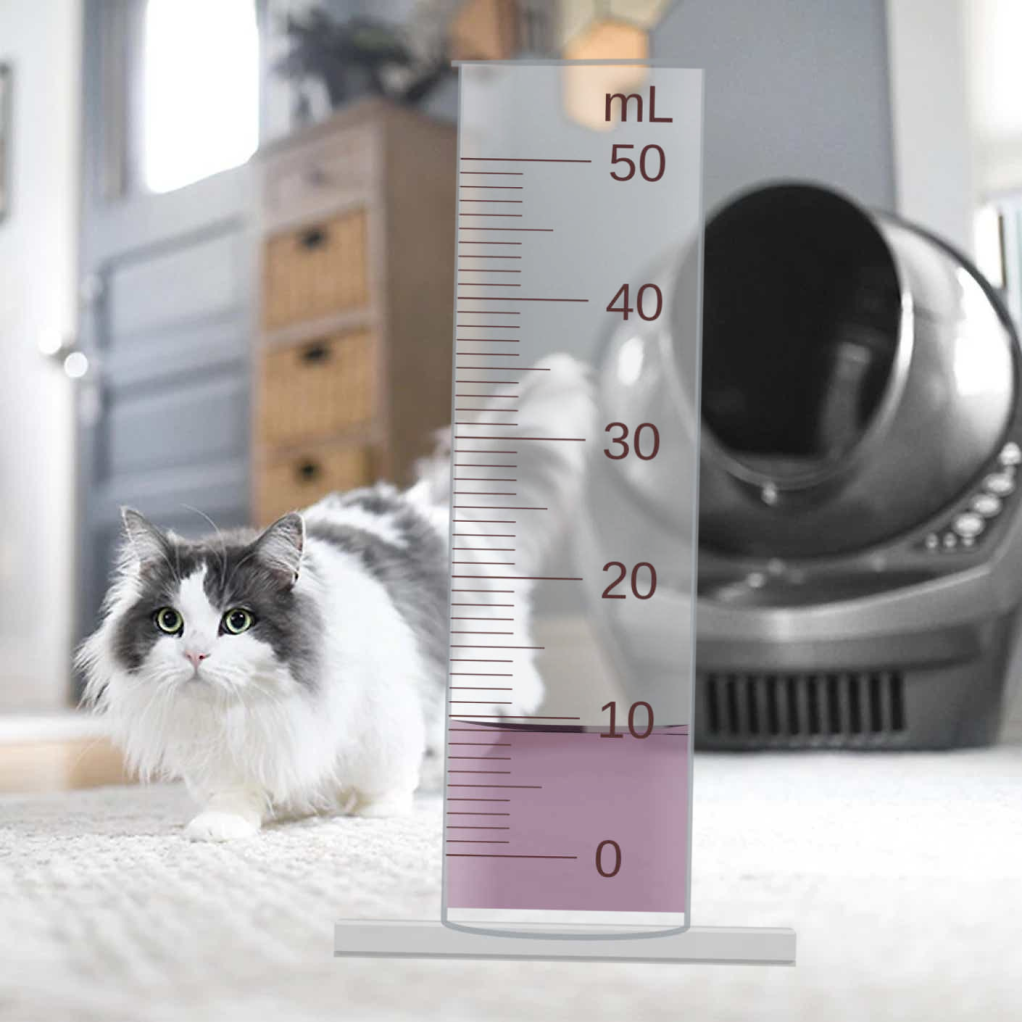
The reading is 9 mL
